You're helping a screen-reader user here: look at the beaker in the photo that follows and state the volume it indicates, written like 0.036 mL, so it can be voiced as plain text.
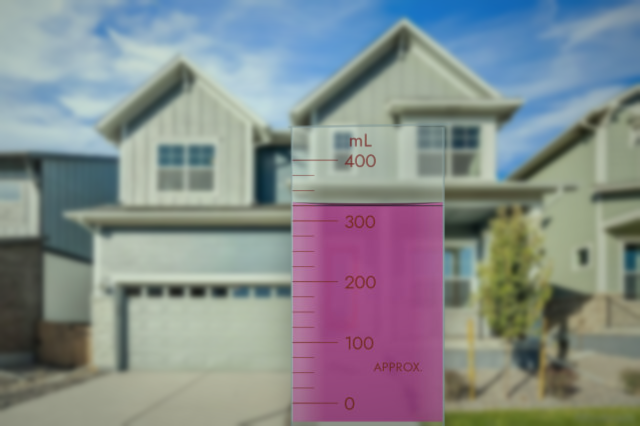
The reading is 325 mL
